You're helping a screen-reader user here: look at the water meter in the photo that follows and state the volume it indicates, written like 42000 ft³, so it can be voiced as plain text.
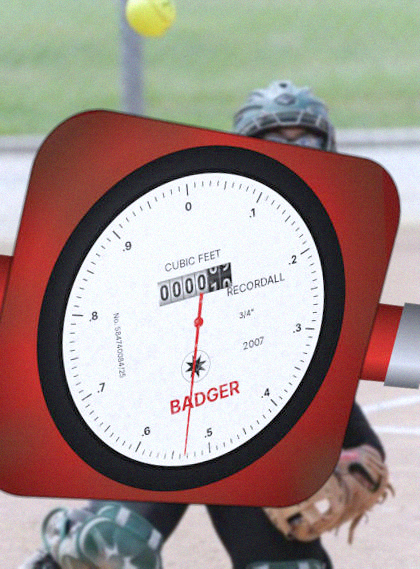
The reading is 9.53 ft³
